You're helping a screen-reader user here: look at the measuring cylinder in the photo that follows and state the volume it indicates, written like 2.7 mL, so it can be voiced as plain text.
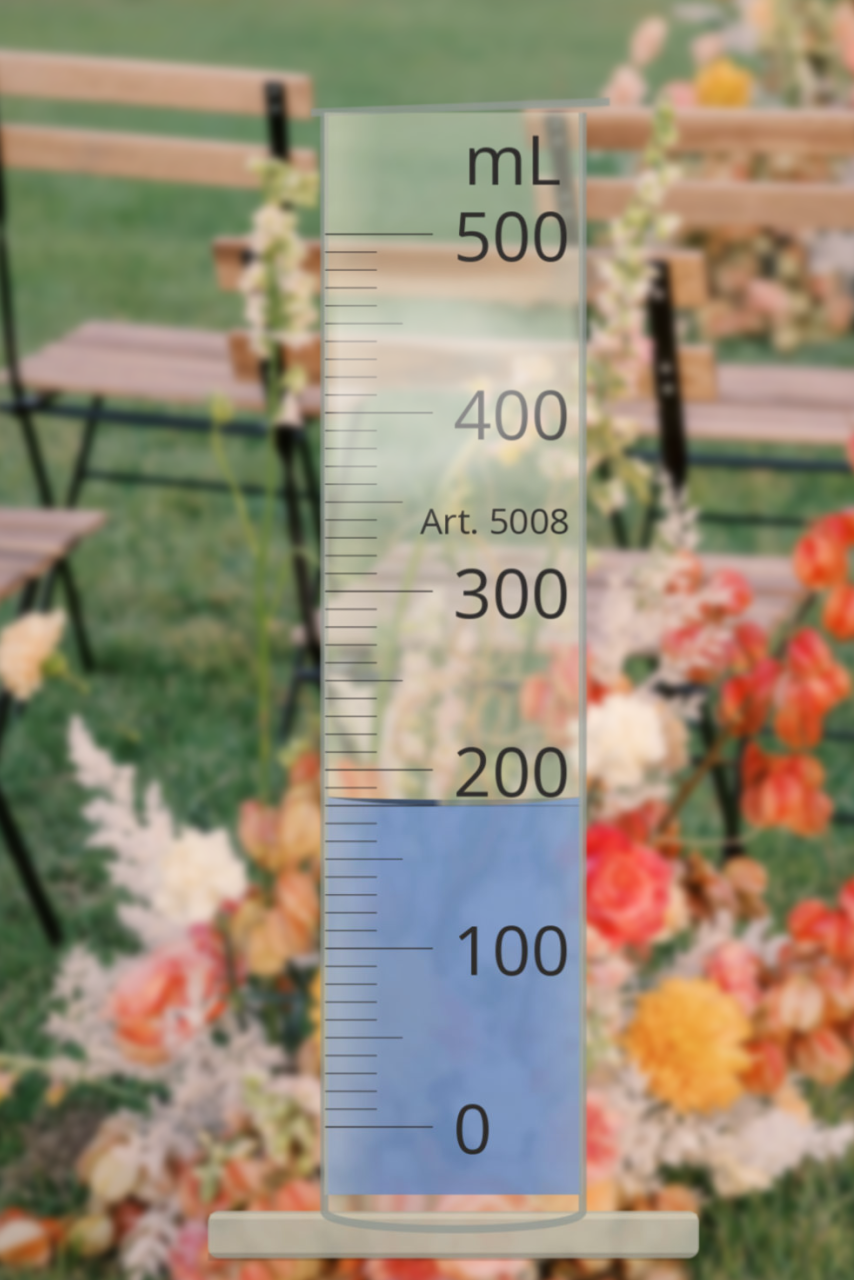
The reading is 180 mL
